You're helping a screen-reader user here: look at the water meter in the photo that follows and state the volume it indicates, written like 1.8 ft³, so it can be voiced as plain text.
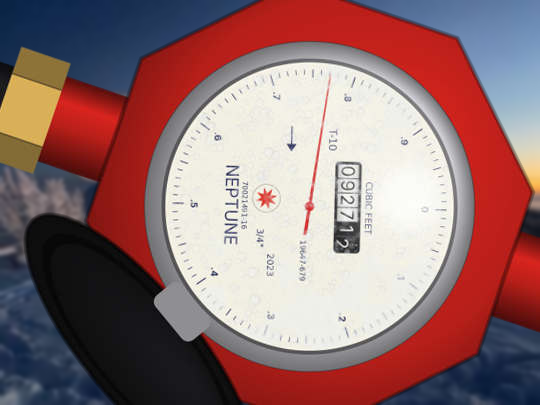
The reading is 92711.77 ft³
